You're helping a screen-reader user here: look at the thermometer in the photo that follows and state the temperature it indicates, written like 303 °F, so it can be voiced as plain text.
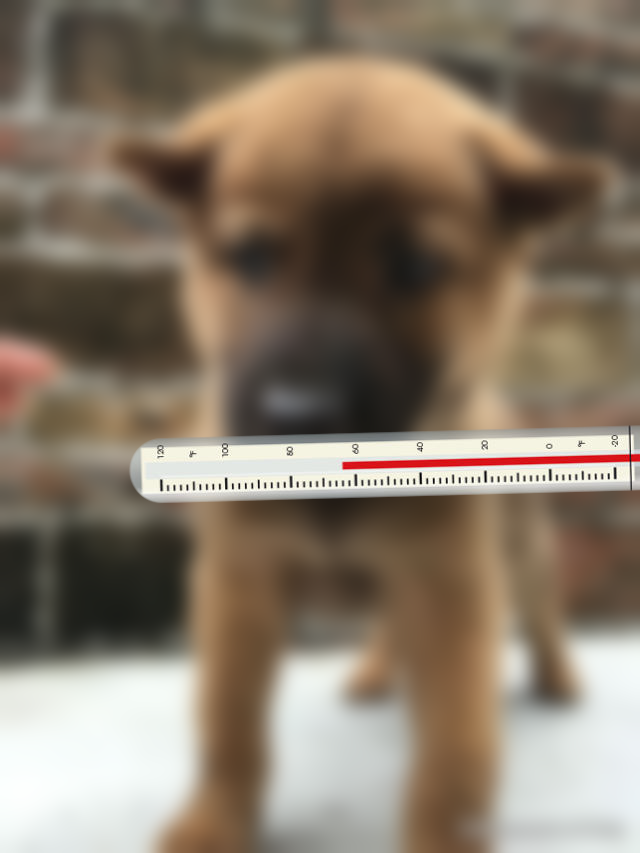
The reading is 64 °F
